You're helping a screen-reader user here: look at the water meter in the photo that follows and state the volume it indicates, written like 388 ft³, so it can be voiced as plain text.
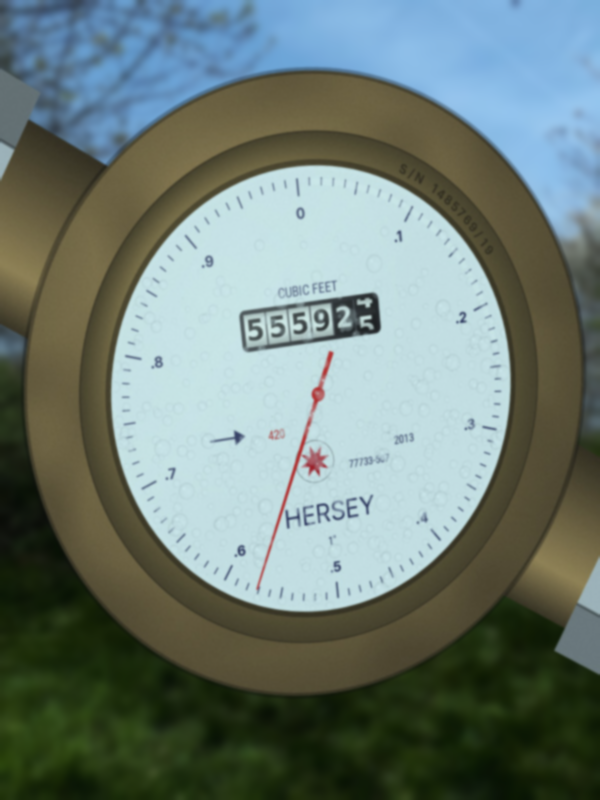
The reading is 555924.57 ft³
